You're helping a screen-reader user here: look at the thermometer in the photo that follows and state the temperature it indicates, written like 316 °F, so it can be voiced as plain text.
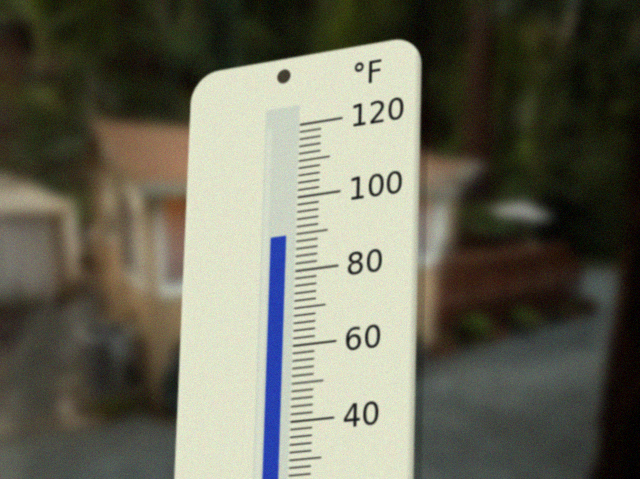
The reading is 90 °F
